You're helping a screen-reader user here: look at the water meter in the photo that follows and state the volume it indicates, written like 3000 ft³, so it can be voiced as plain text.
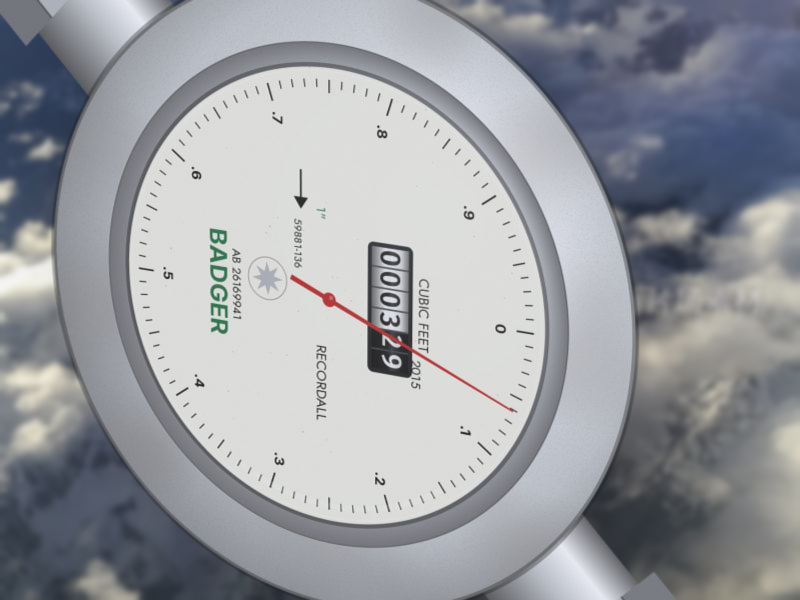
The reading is 329.06 ft³
